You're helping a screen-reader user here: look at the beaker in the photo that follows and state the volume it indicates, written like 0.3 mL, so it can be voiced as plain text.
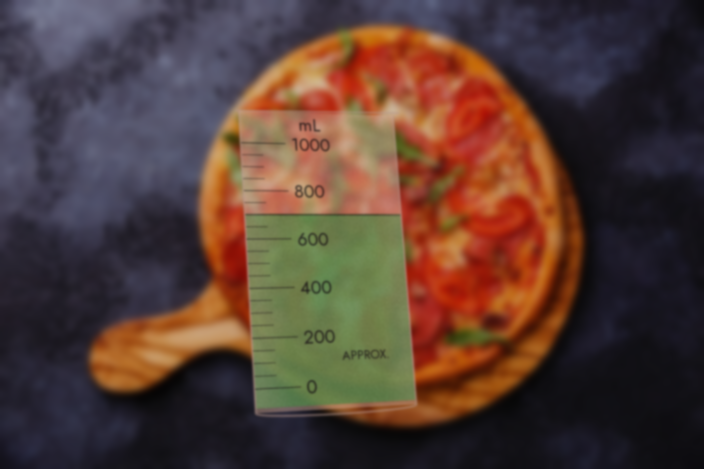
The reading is 700 mL
